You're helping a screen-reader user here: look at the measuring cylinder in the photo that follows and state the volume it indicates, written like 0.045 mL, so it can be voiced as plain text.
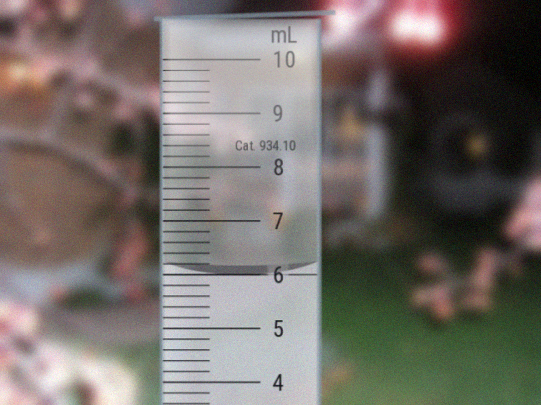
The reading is 6 mL
